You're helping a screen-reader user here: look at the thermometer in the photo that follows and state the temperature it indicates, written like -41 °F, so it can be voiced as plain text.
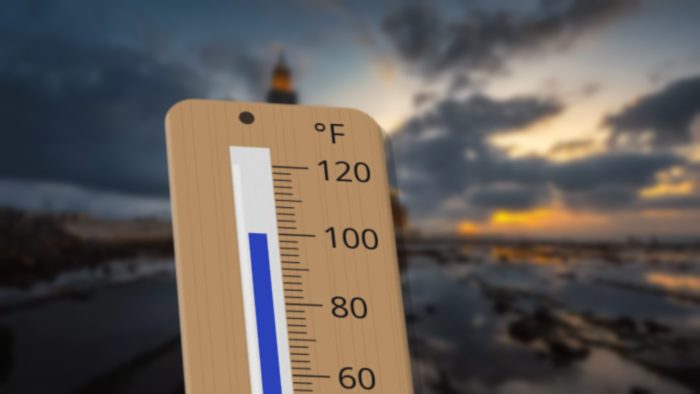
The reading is 100 °F
